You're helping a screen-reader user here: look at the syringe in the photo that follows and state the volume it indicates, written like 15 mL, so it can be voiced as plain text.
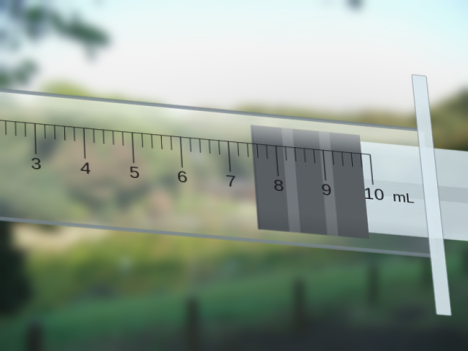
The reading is 7.5 mL
